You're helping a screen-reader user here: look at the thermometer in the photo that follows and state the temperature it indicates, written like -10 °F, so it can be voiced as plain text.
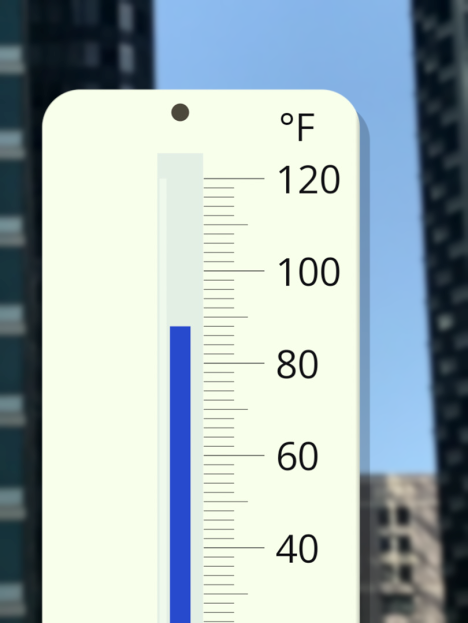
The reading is 88 °F
